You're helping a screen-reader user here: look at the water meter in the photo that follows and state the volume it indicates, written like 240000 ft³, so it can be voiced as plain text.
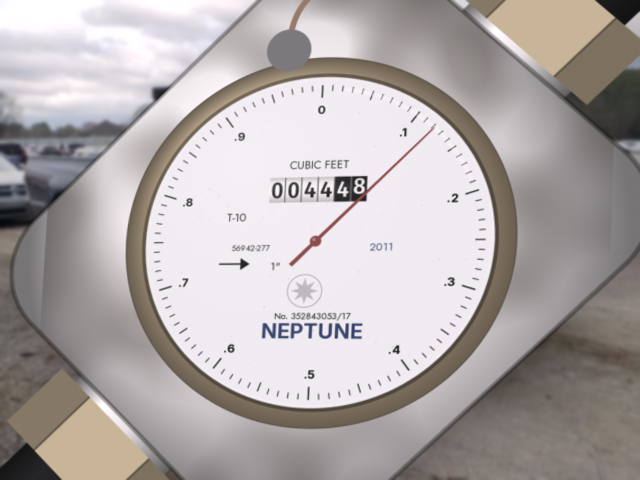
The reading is 4448.12 ft³
